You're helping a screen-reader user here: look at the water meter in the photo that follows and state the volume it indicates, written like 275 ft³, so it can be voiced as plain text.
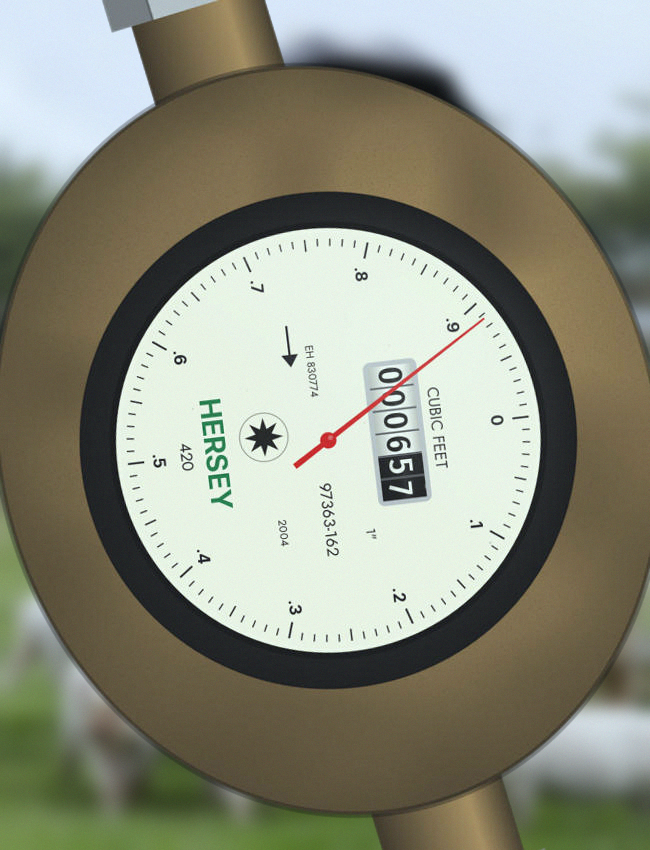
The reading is 656.91 ft³
